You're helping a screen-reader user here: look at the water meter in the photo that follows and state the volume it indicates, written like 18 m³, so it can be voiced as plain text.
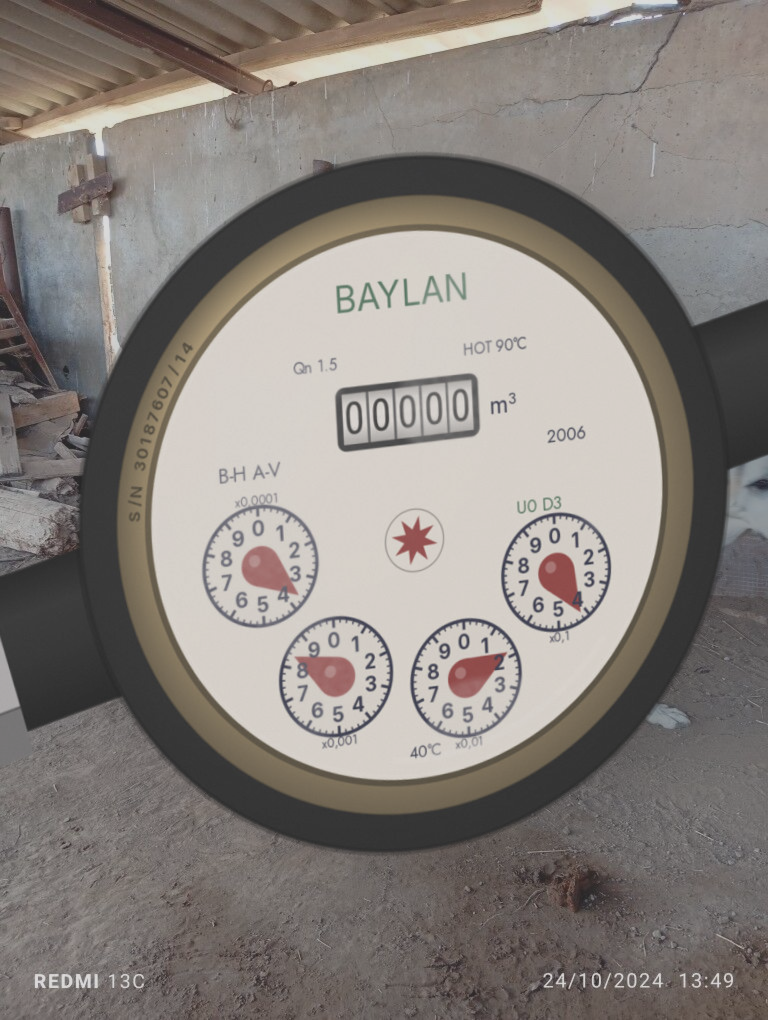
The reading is 0.4183 m³
